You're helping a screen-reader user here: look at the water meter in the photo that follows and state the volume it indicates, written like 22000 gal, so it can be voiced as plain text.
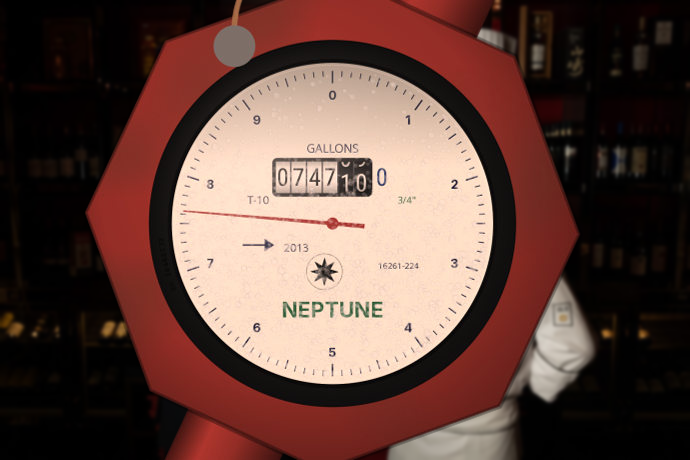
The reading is 747097.6 gal
